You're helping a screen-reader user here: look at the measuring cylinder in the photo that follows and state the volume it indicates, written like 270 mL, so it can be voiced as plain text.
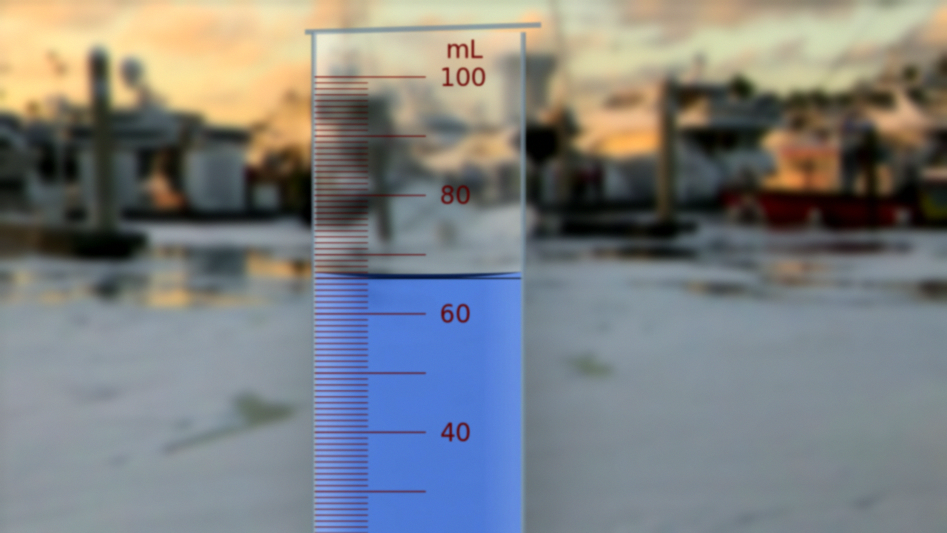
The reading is 66 mL
